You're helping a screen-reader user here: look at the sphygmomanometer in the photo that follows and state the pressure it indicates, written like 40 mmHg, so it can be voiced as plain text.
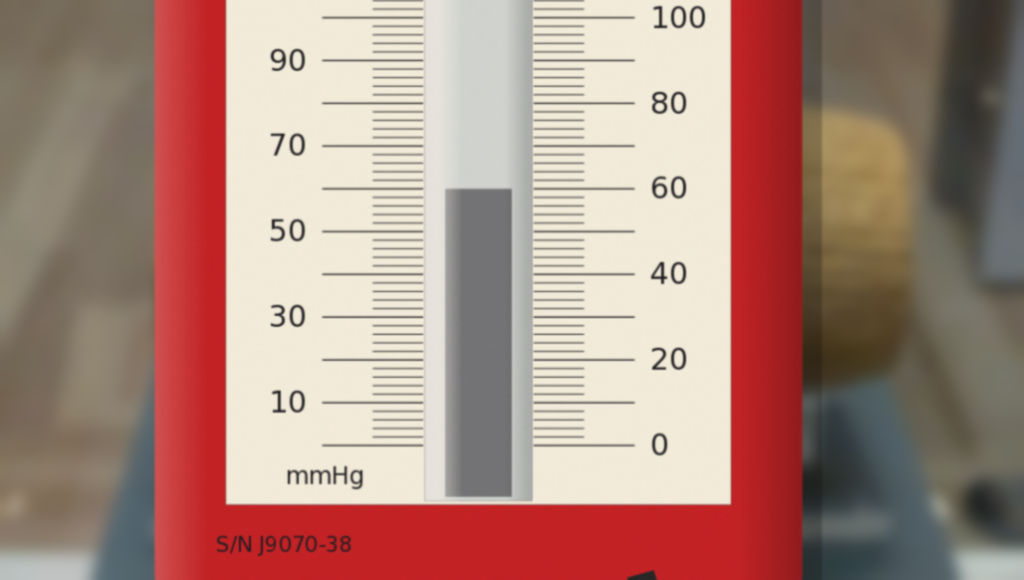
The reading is 60 mmHg
